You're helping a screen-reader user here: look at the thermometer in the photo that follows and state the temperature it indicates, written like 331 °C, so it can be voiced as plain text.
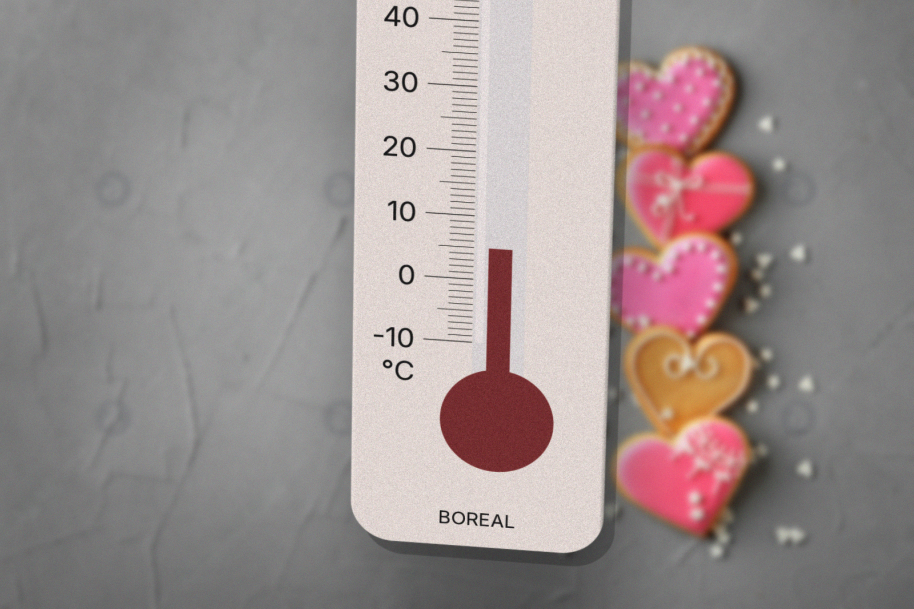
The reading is 5 °C
